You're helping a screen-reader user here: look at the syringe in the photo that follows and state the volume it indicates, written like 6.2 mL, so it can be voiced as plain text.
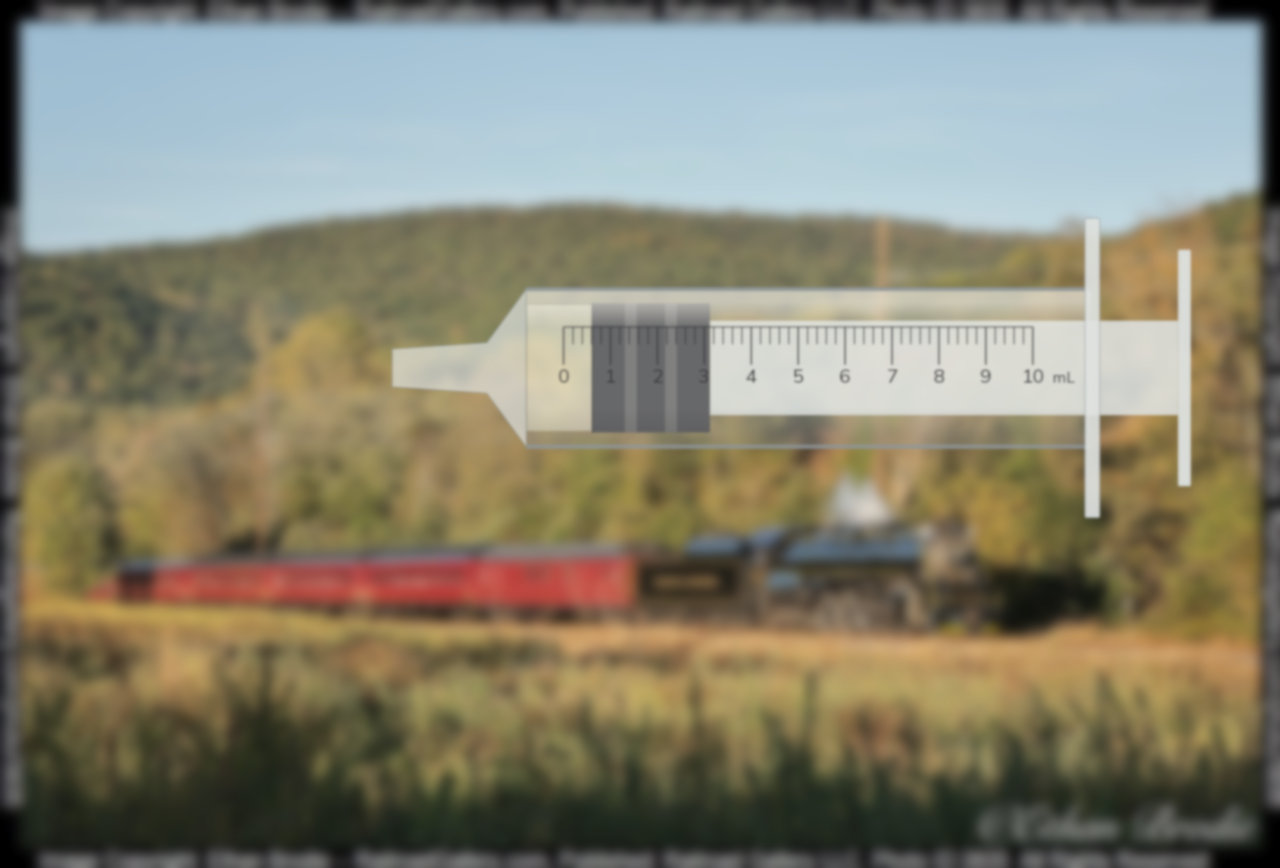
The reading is 0.6 mL
